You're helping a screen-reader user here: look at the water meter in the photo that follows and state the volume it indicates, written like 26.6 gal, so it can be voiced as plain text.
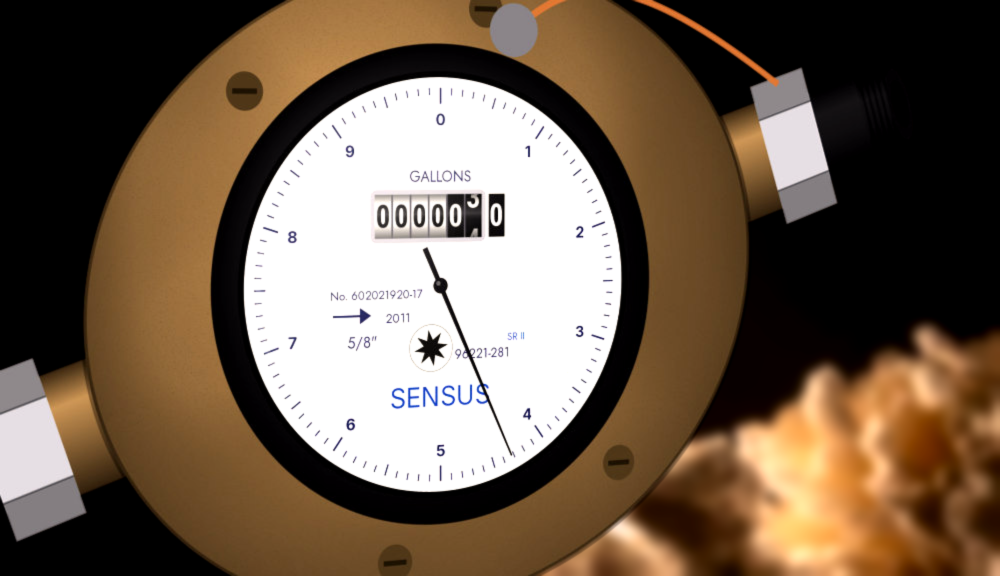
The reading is 34.3 gal
